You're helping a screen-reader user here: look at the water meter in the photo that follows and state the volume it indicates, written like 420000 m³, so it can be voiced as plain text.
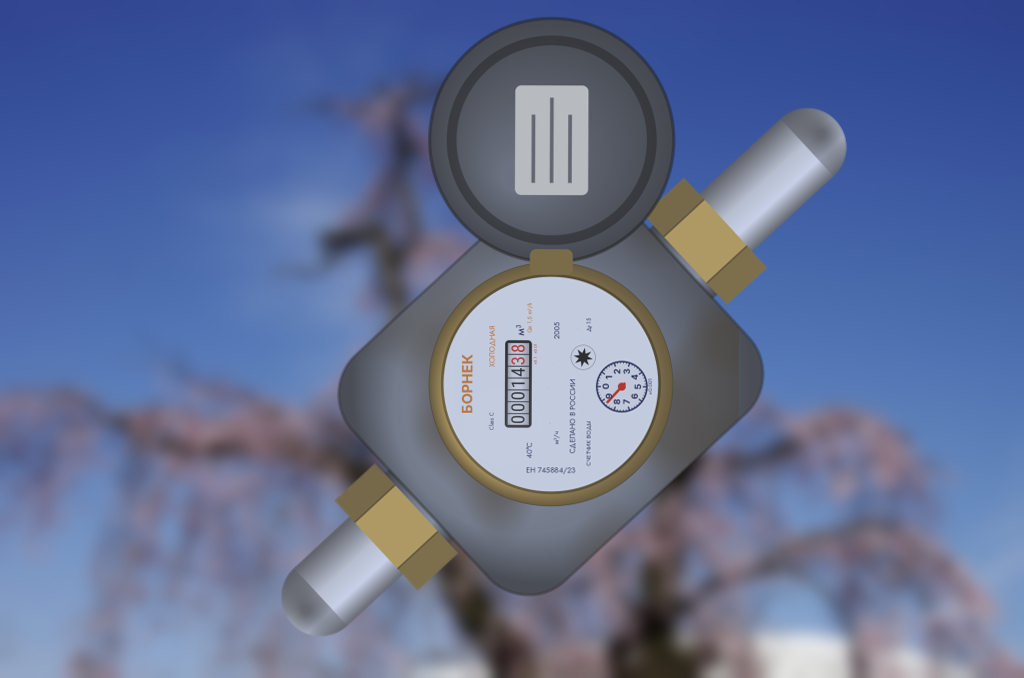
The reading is 14.388 m³
